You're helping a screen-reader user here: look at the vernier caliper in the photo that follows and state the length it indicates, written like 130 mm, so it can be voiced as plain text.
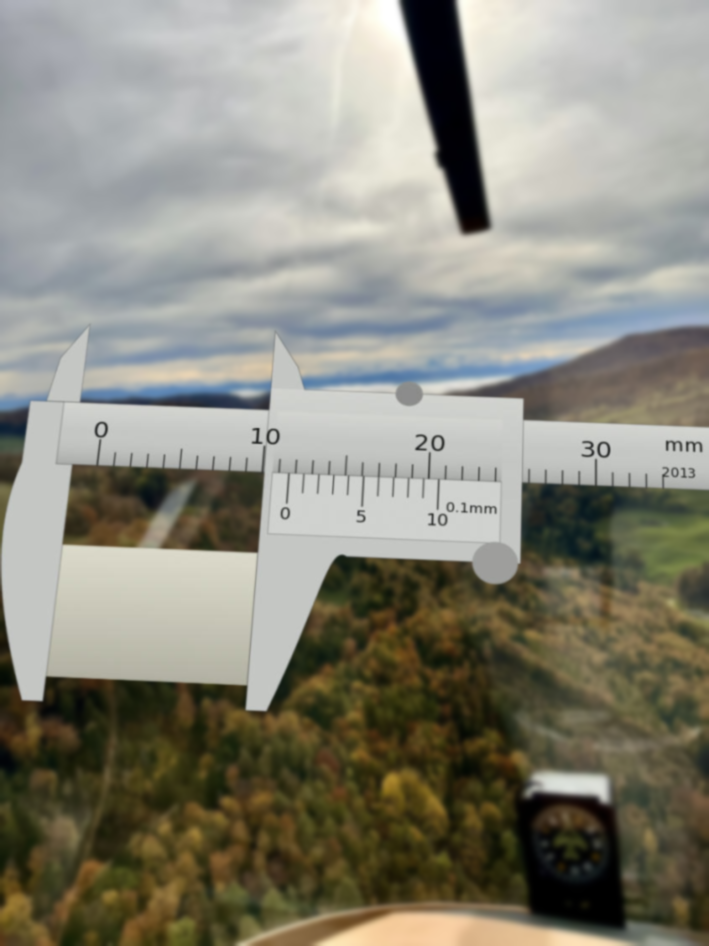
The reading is 11.6 mm
